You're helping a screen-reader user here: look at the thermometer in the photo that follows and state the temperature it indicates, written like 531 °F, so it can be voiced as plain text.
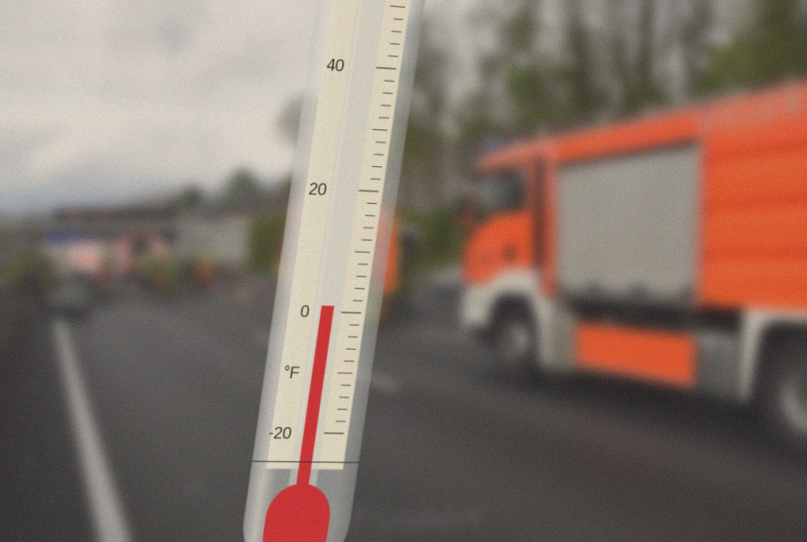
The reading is 1 °F
